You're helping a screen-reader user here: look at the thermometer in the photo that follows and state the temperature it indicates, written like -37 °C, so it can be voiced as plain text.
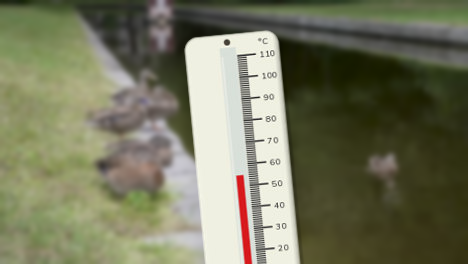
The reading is 55 °C
